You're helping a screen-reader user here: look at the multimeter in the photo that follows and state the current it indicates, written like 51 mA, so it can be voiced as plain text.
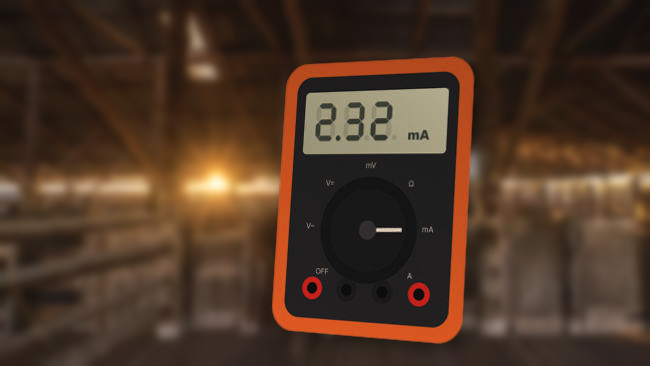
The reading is 2.32 mA
